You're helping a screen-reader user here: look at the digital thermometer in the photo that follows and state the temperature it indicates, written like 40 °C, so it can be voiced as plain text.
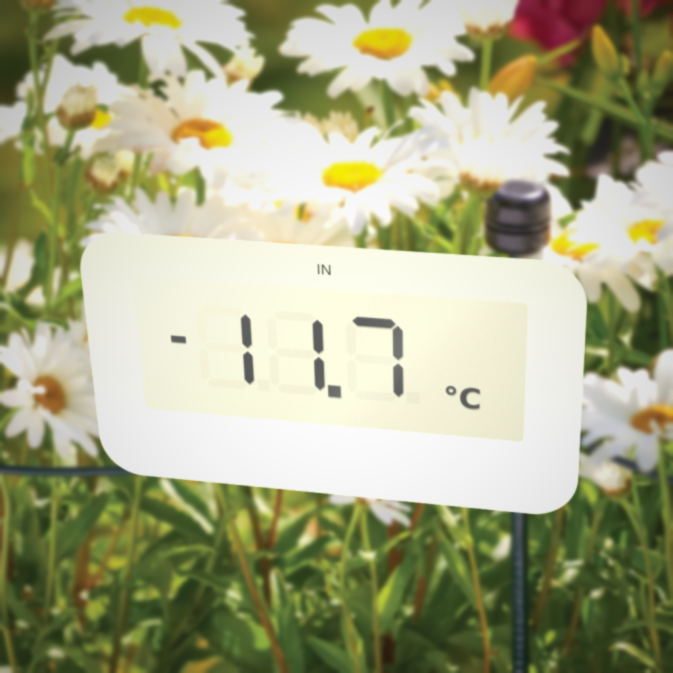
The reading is -11.7 °C
